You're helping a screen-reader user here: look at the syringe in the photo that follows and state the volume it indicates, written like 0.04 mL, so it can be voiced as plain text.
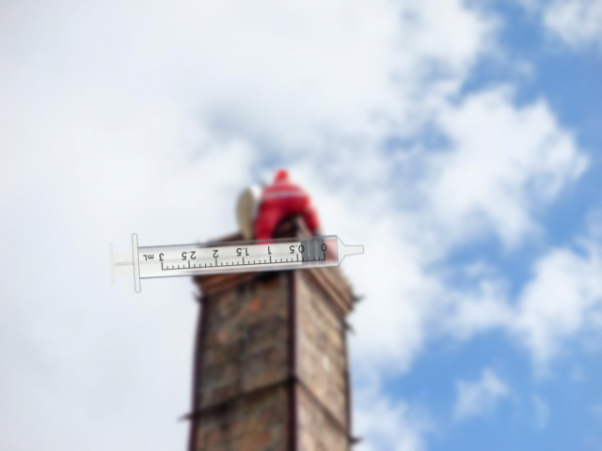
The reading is 0 mL
